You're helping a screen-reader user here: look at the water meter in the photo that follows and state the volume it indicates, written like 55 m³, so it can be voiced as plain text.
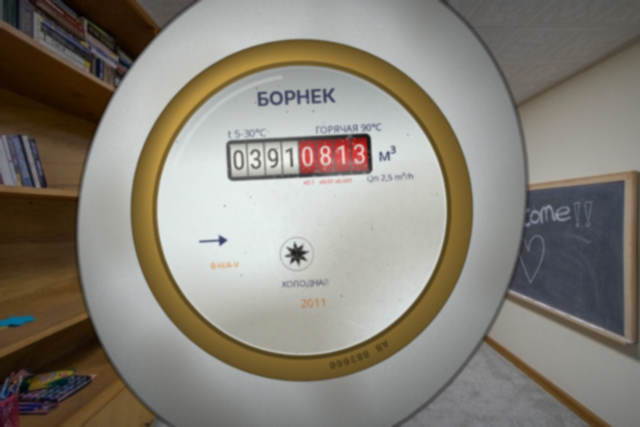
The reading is 391.0813 m³
